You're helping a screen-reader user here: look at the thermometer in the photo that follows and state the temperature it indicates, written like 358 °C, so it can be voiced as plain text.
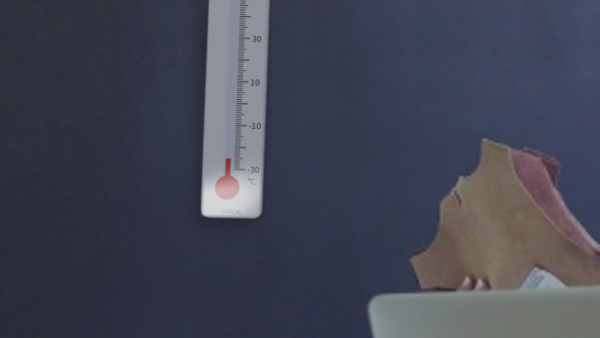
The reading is -25 °C
